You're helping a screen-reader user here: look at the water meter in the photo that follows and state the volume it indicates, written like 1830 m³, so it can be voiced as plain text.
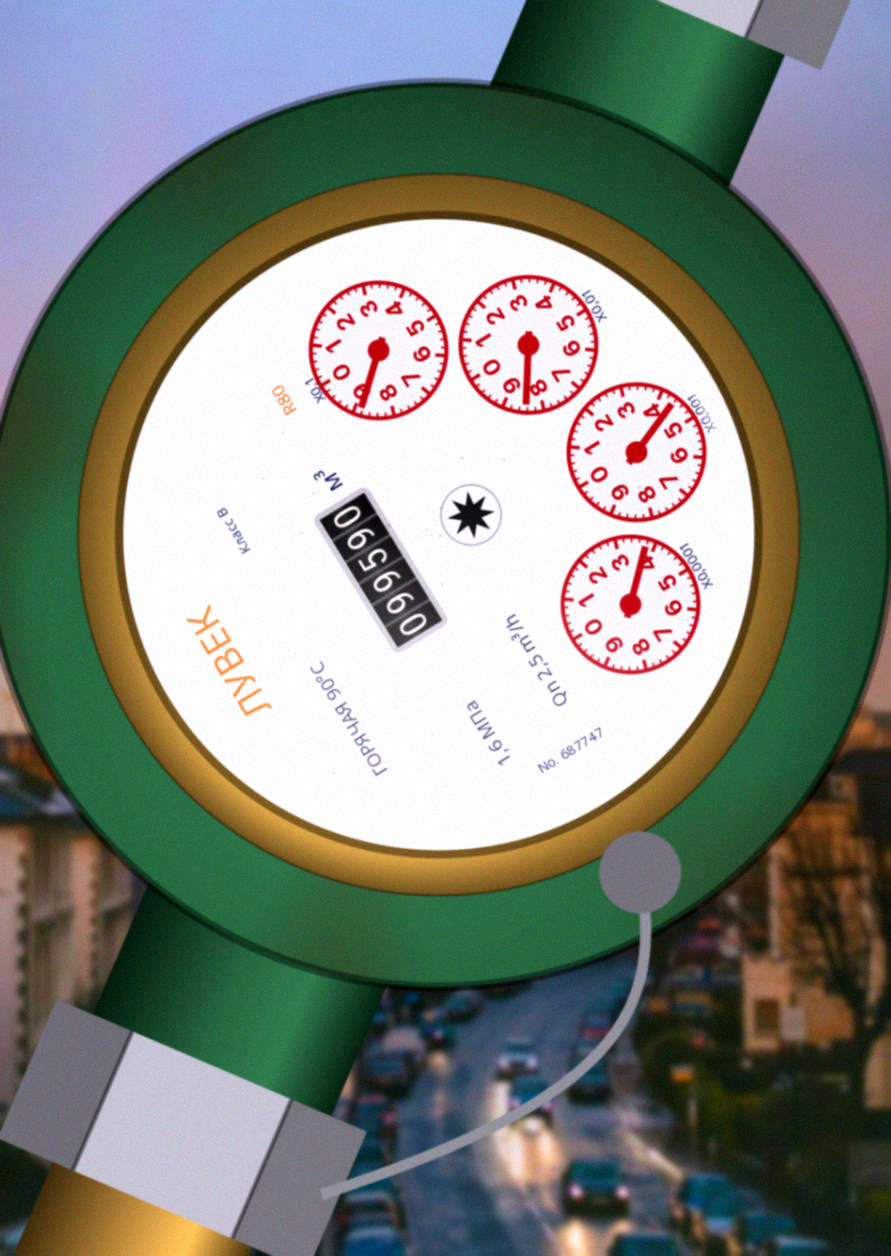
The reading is 99590.8843 m³
